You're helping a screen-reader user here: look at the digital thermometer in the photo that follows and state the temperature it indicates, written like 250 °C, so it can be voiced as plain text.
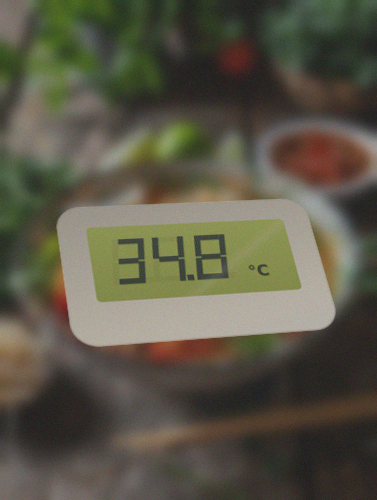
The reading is 34.8 °C
